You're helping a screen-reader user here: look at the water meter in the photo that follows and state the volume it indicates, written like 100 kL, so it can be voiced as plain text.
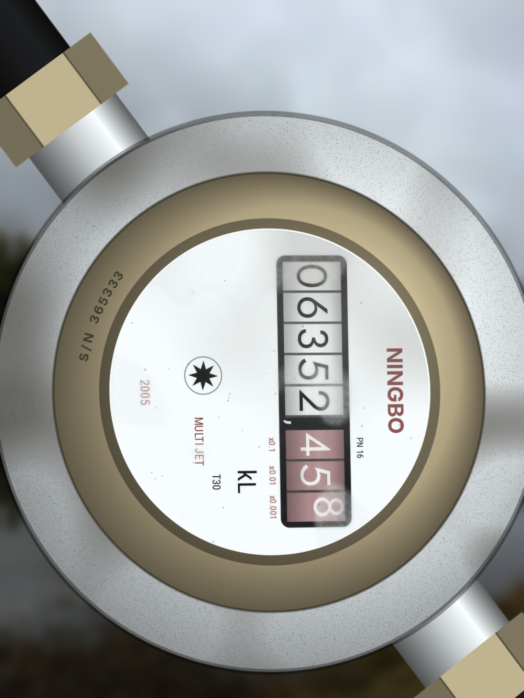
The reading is 6352.458 kL
